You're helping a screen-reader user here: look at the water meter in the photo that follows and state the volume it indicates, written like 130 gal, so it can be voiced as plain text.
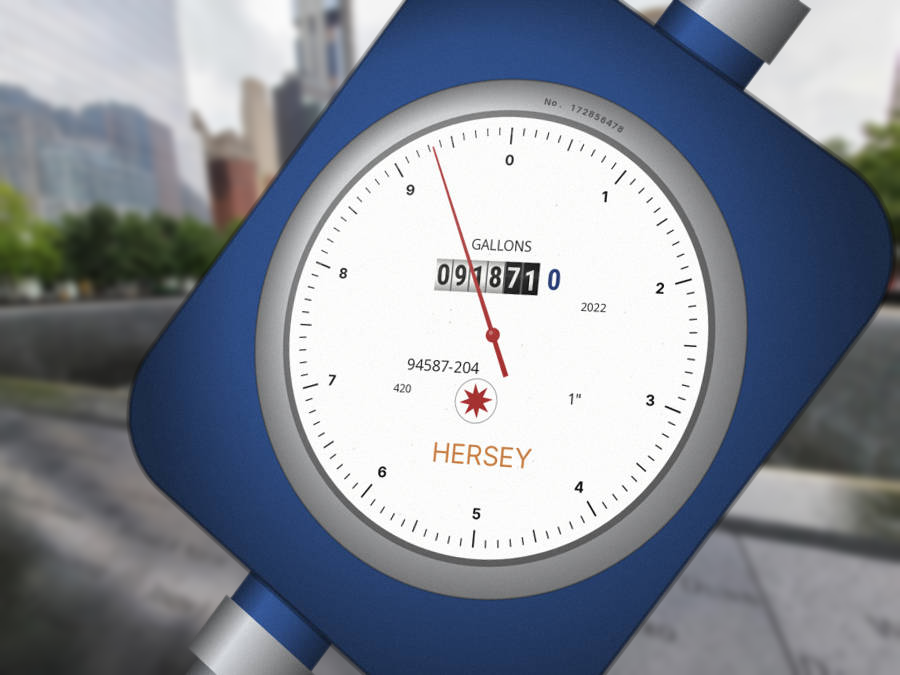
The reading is 918709.3 gal
